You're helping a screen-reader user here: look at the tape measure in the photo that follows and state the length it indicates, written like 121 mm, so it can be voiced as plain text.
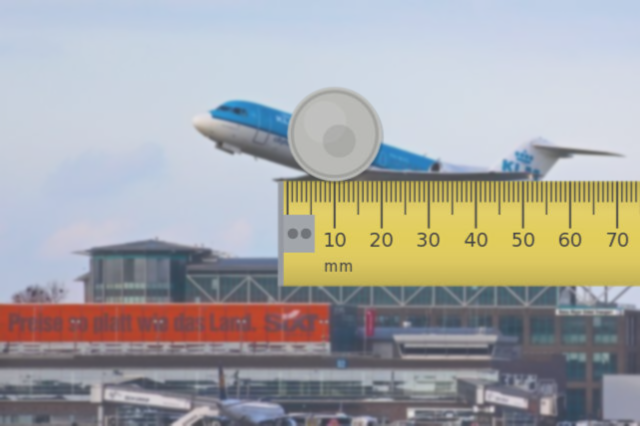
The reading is 20 mm
